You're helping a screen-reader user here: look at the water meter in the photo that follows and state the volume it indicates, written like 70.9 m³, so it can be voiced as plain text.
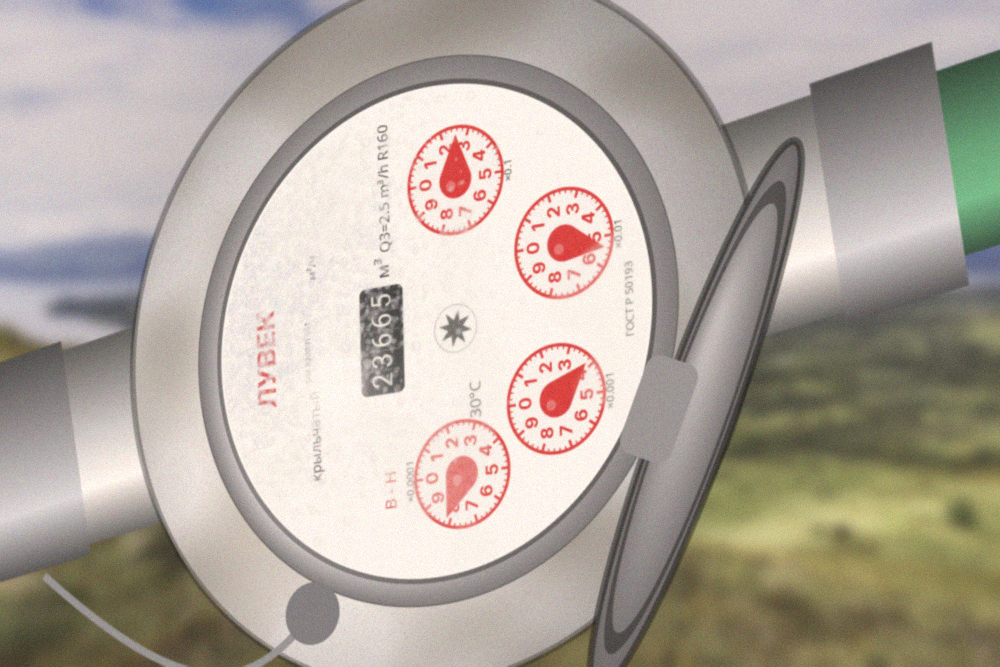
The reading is 23665.2538 m³
